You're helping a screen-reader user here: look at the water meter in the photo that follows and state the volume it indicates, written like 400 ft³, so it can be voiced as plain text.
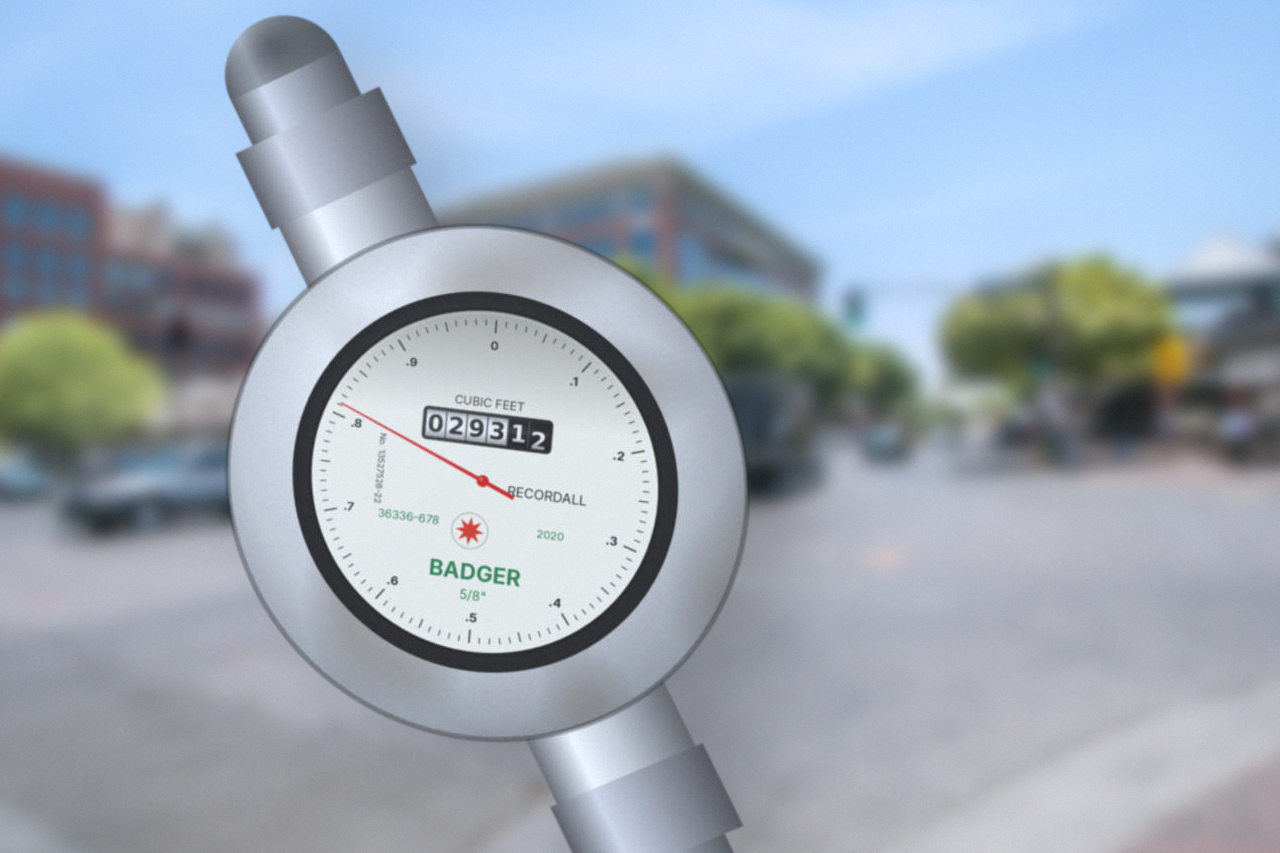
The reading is 29311.81 ft³
